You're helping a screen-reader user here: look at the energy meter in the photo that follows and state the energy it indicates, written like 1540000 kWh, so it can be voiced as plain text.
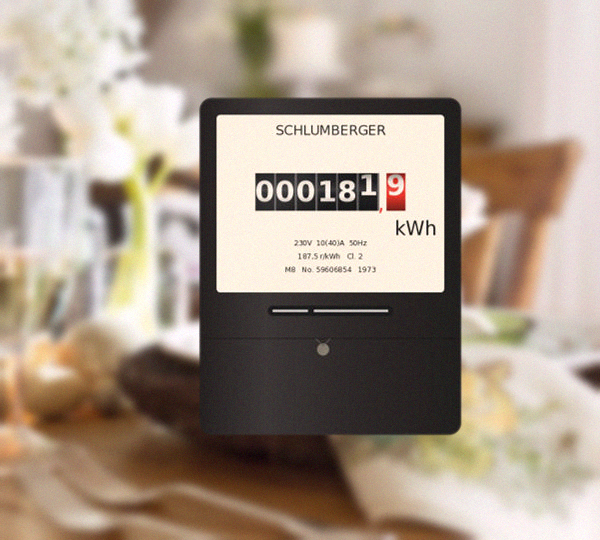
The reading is 181.9 kWh
